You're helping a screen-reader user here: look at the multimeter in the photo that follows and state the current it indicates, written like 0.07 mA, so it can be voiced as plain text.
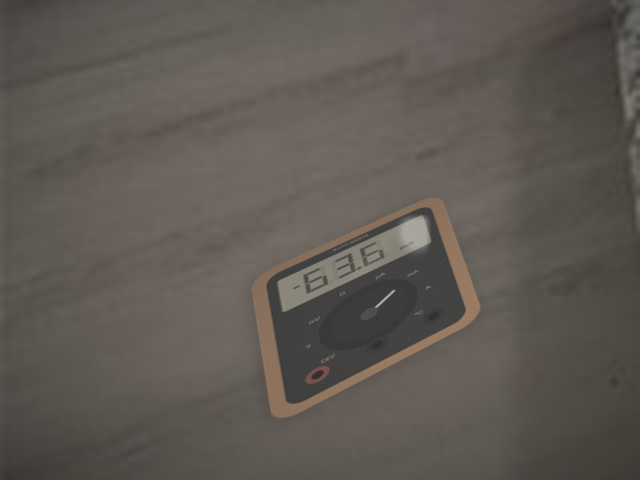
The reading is -63.6 mA
